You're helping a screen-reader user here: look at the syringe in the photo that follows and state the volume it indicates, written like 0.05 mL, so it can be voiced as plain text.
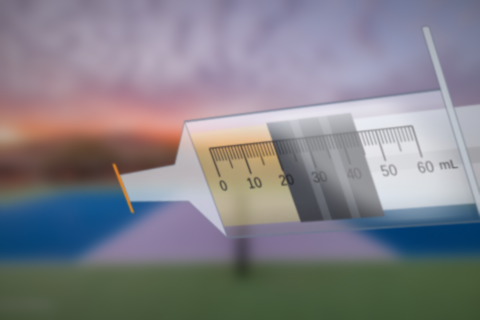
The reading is 20 mL
